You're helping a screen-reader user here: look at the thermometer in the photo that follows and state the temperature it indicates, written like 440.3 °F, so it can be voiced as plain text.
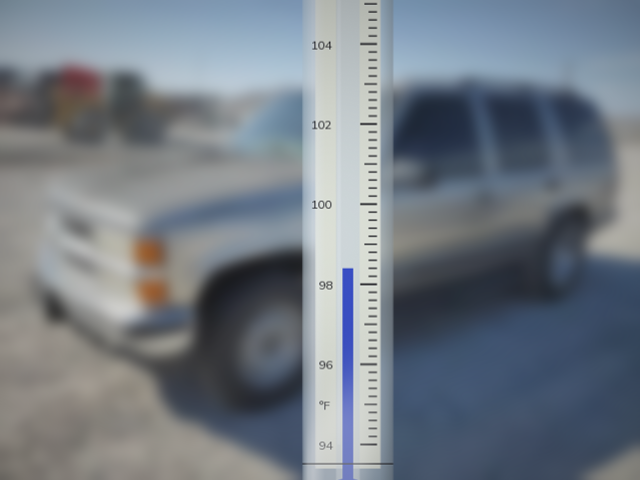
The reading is 98.4 °F
